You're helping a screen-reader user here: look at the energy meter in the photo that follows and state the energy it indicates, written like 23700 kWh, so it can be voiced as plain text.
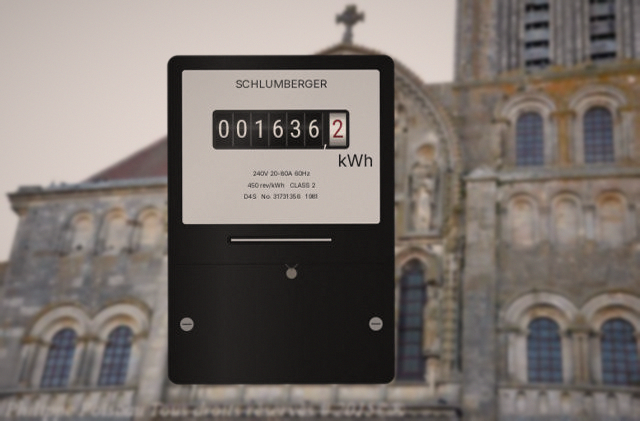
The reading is 1636.2 kWh
